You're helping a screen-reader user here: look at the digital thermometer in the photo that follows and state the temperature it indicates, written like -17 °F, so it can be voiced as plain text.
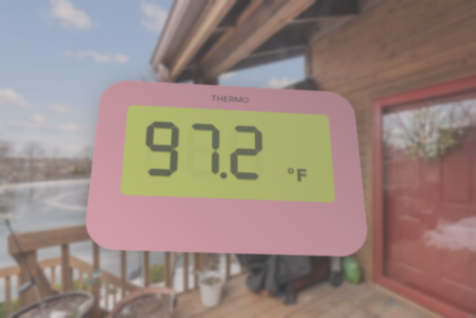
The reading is 97.2 °F
